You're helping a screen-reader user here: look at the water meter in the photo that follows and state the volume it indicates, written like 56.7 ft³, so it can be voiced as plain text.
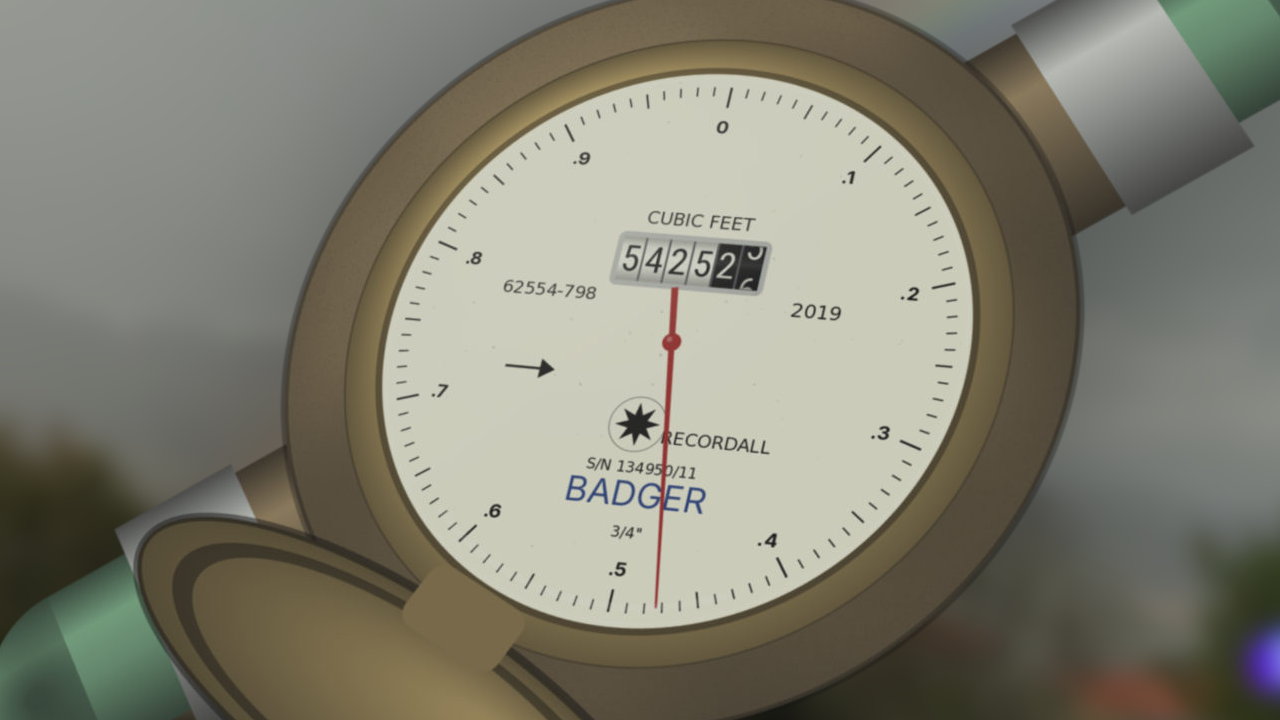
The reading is 542525.47 ft³
